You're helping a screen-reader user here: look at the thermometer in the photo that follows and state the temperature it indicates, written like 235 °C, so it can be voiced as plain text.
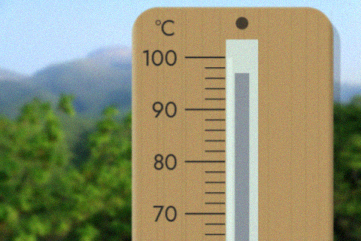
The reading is 97 °C
